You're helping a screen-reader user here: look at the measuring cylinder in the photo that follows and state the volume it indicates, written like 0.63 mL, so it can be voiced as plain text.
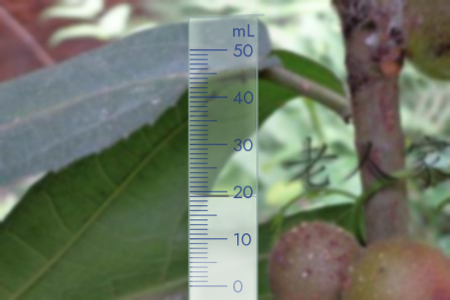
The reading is 19 mL
